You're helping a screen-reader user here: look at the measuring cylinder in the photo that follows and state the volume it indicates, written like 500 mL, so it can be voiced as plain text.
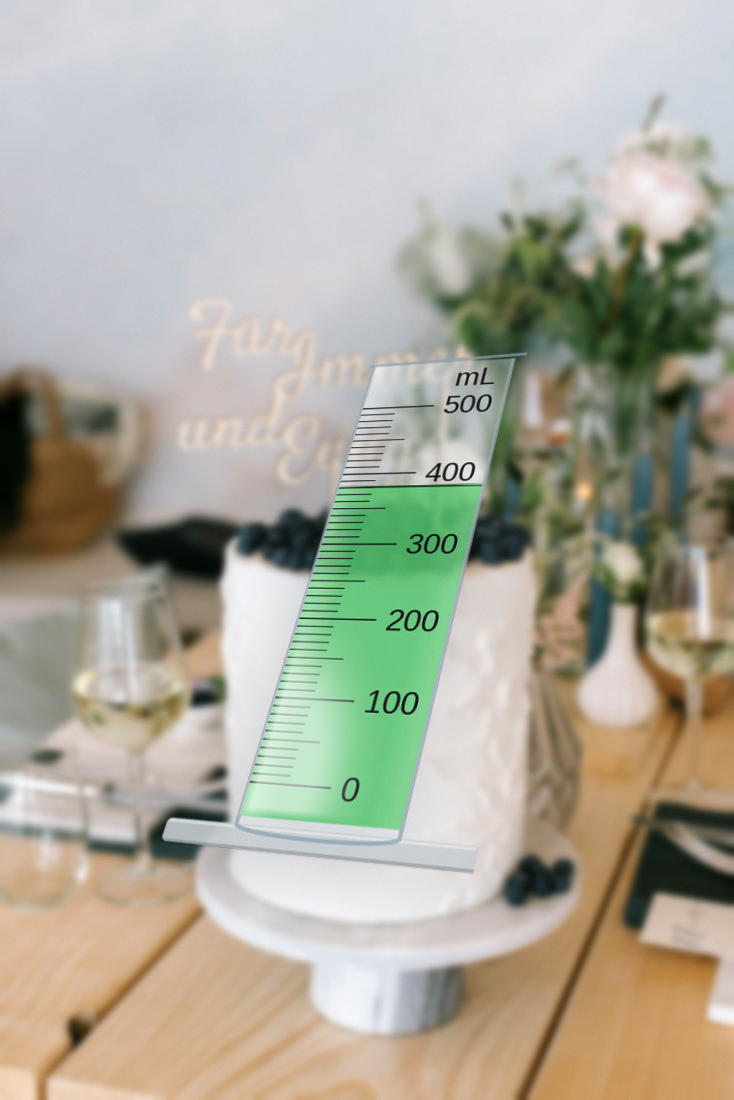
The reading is 380 mL
